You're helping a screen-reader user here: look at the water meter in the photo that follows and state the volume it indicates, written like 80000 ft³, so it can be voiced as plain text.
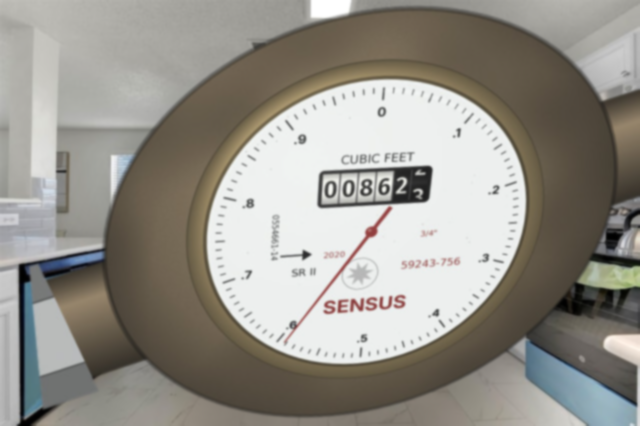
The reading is 8622.59 ft³
